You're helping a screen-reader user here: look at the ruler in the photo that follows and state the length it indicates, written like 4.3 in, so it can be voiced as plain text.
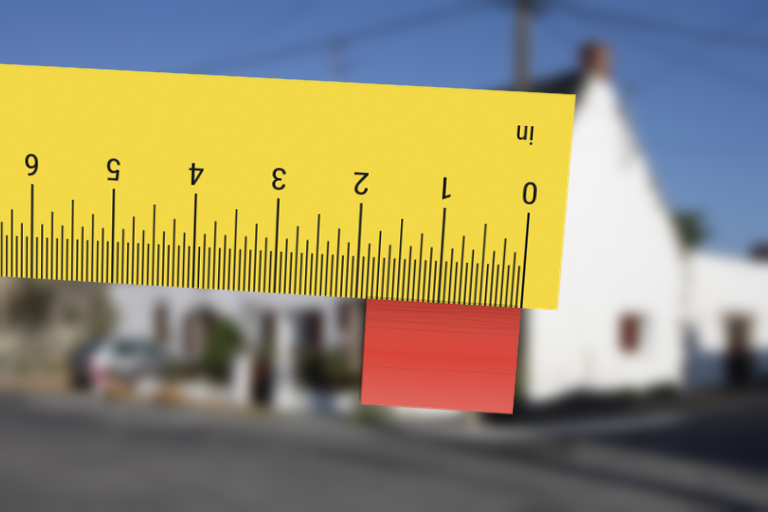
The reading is 1.875 in
